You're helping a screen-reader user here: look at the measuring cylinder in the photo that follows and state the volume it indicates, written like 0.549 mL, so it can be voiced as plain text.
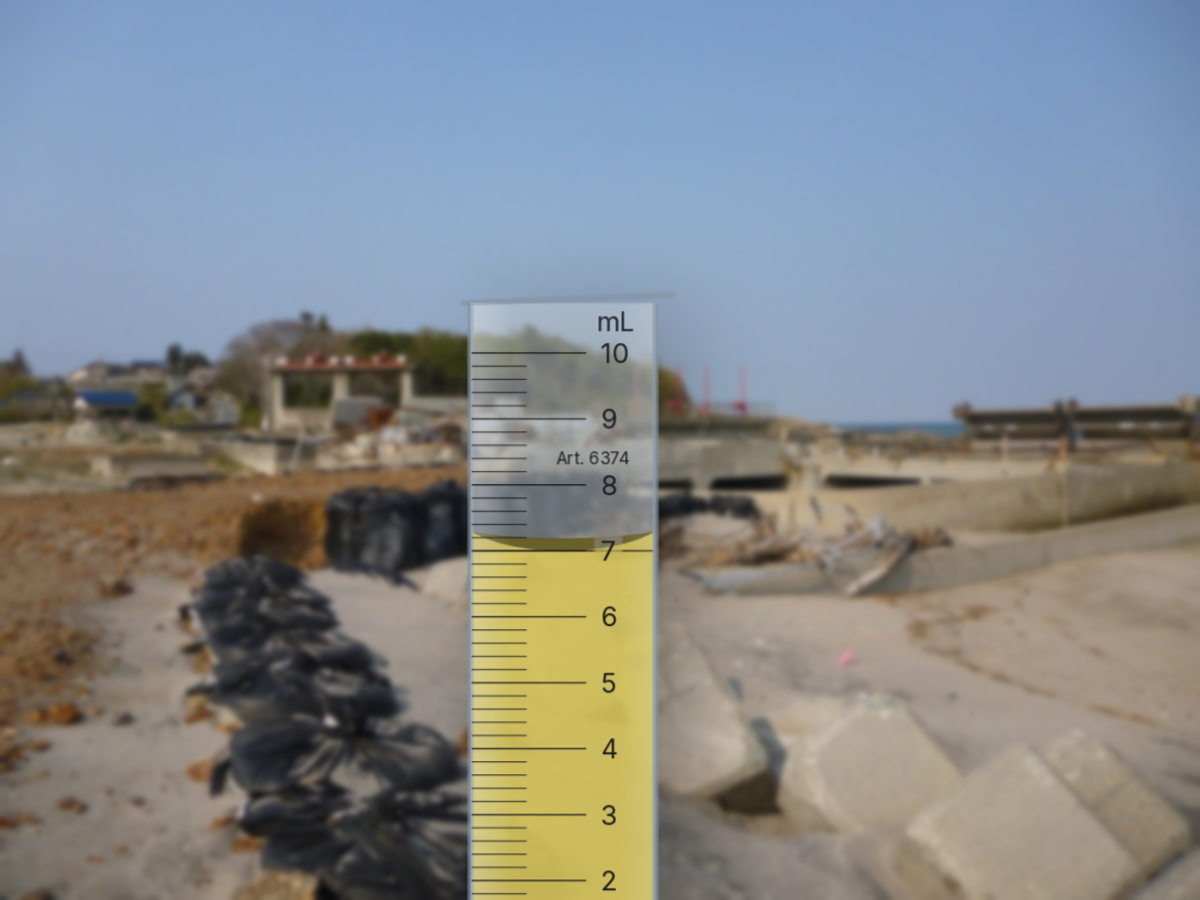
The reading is 7 mL
